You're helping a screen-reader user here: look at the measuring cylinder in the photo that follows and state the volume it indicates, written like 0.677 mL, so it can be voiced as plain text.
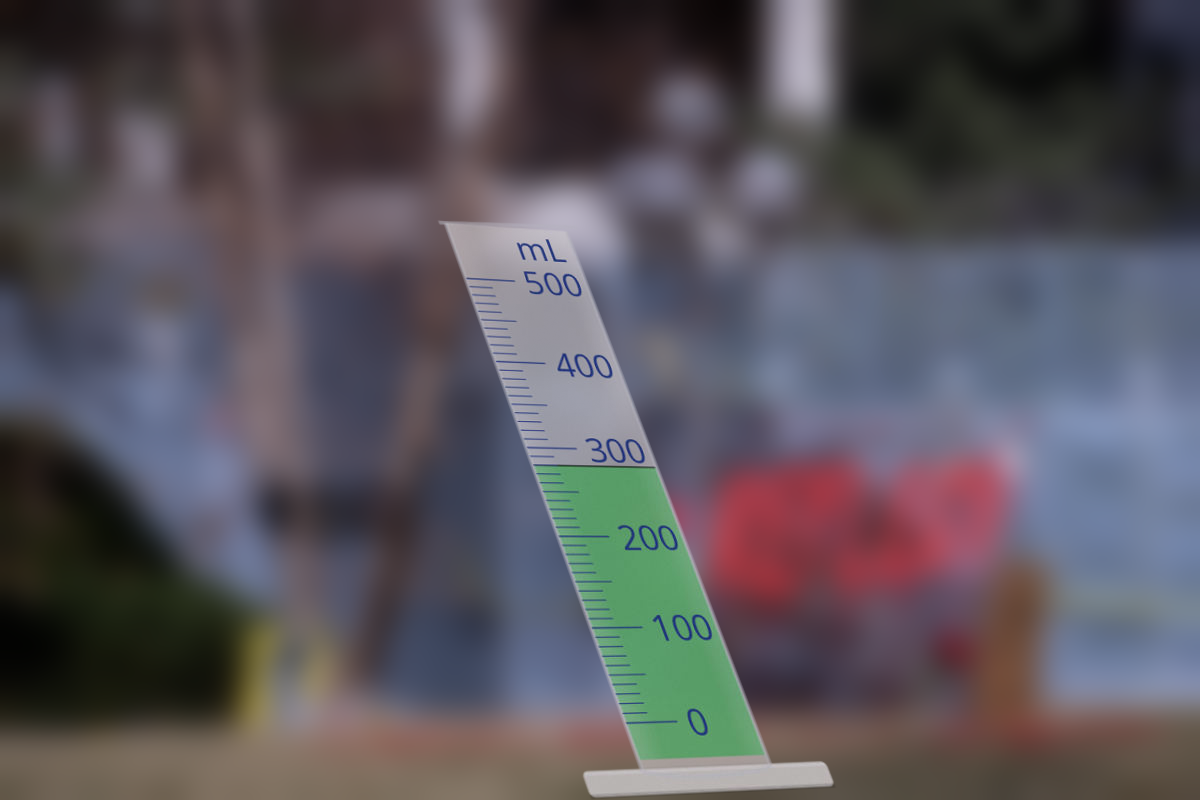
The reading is 280 mL
